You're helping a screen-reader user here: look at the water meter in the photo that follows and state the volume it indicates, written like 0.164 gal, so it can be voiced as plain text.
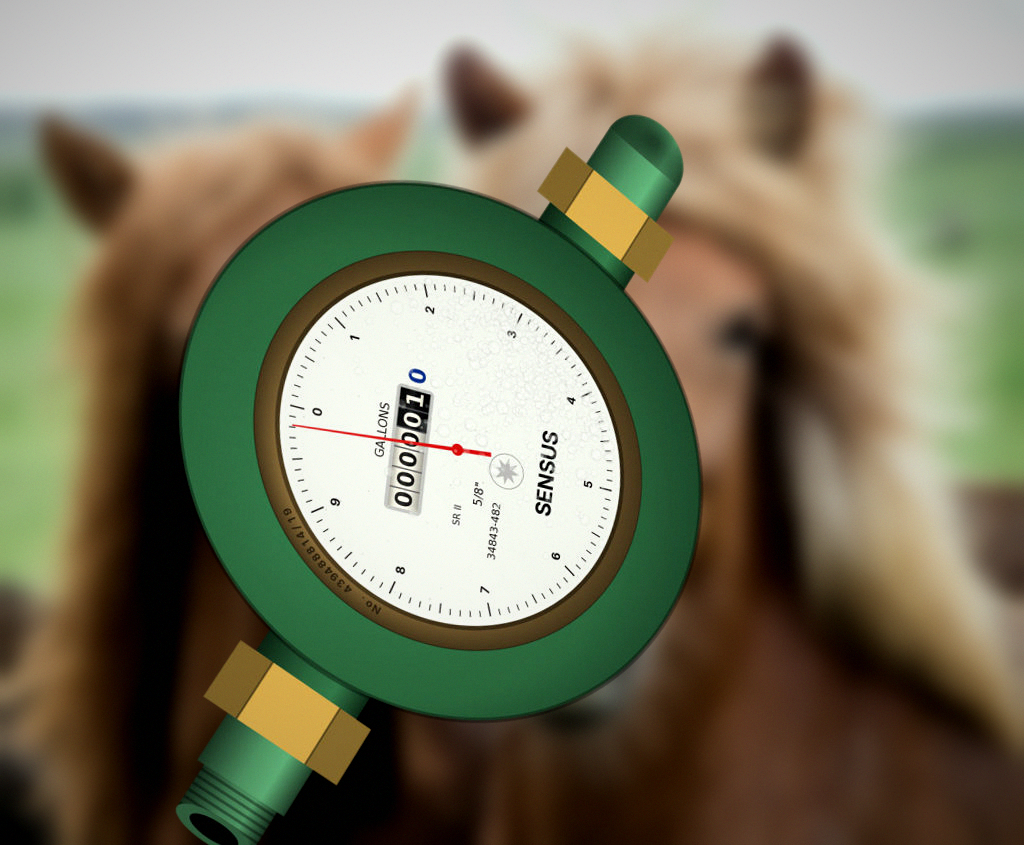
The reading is 9.8 gal
